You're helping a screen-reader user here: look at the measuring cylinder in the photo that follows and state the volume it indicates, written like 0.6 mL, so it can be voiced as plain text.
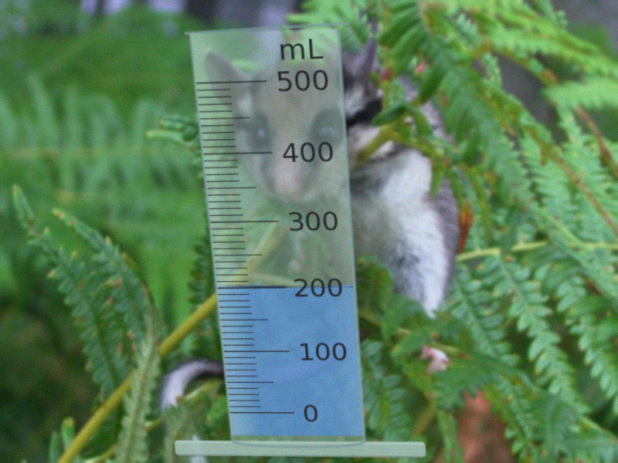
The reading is 200 mL
